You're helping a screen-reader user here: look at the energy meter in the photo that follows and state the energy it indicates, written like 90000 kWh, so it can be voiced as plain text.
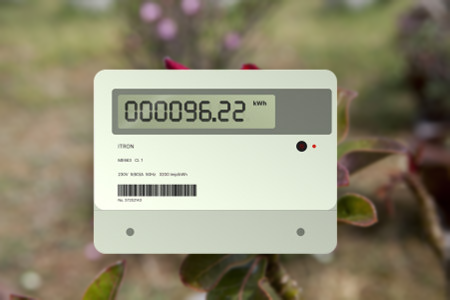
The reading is 96.22 kWh
